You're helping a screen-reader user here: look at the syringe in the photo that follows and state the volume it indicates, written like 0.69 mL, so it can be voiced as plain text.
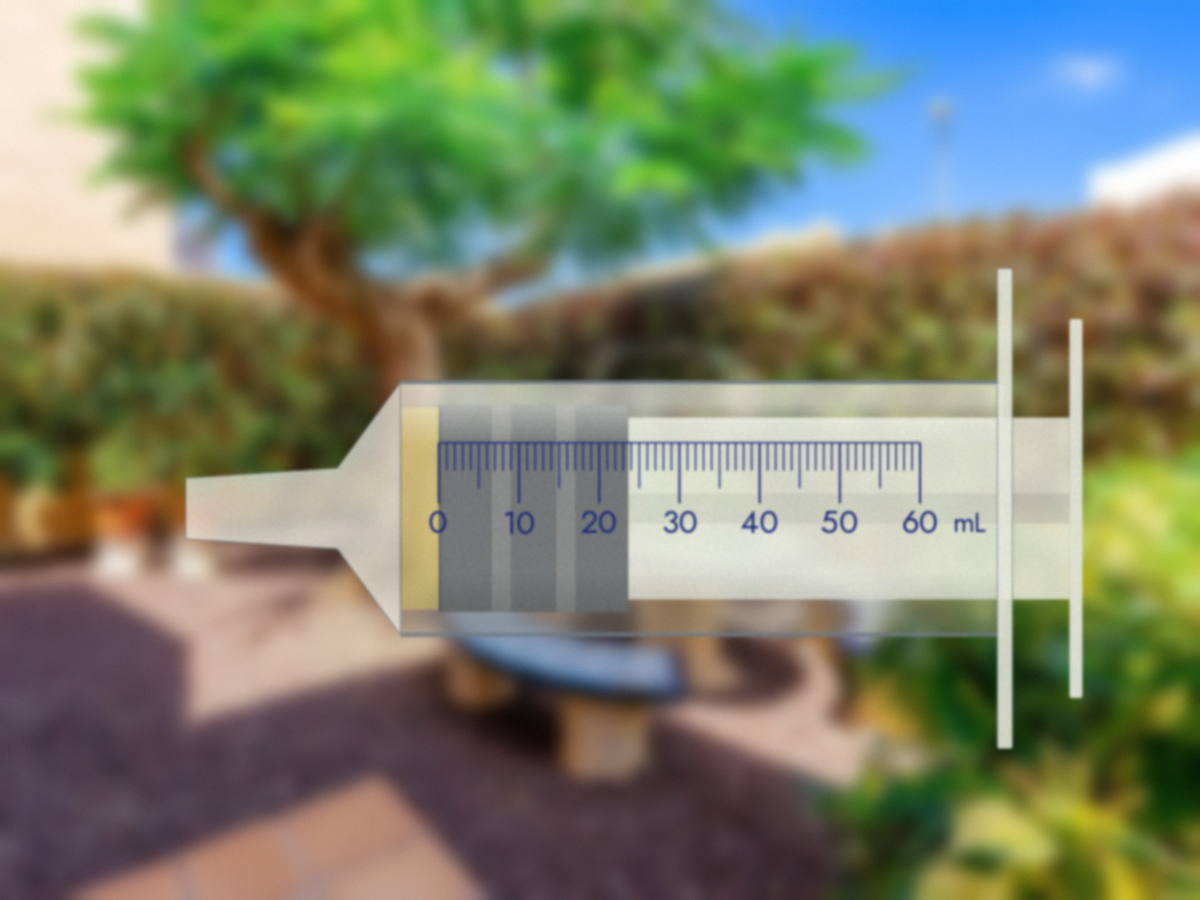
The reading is 0 mL
